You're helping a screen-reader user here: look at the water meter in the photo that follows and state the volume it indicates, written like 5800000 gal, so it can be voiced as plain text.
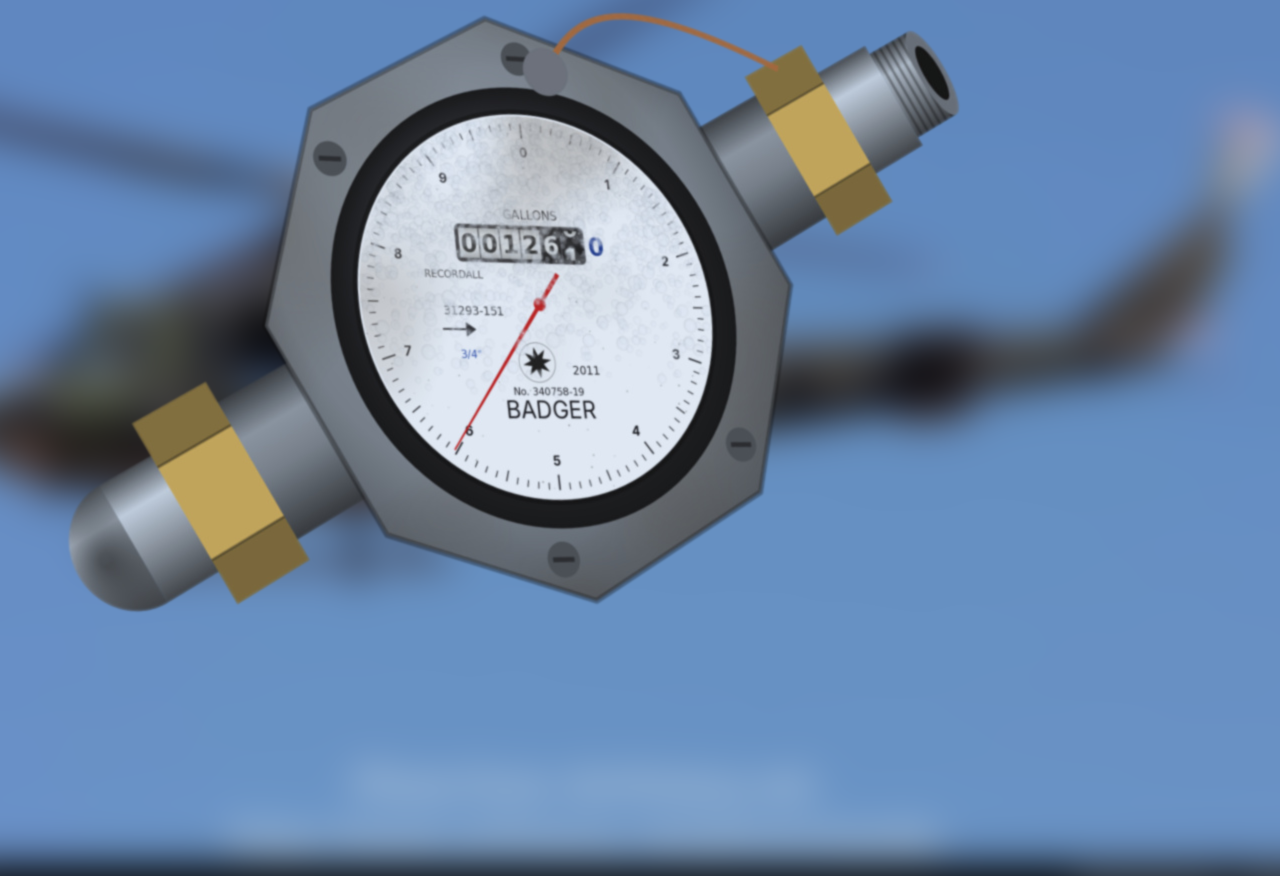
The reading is 12606.0 gal
